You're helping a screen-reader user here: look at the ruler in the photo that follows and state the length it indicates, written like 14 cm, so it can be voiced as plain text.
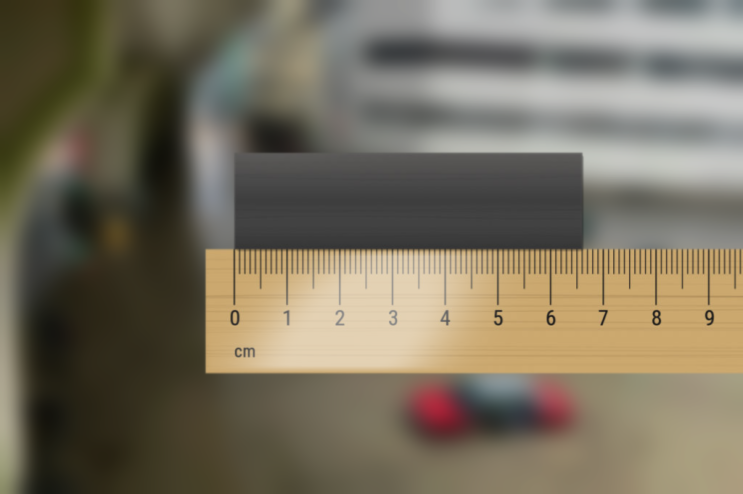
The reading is 6.6 cm
